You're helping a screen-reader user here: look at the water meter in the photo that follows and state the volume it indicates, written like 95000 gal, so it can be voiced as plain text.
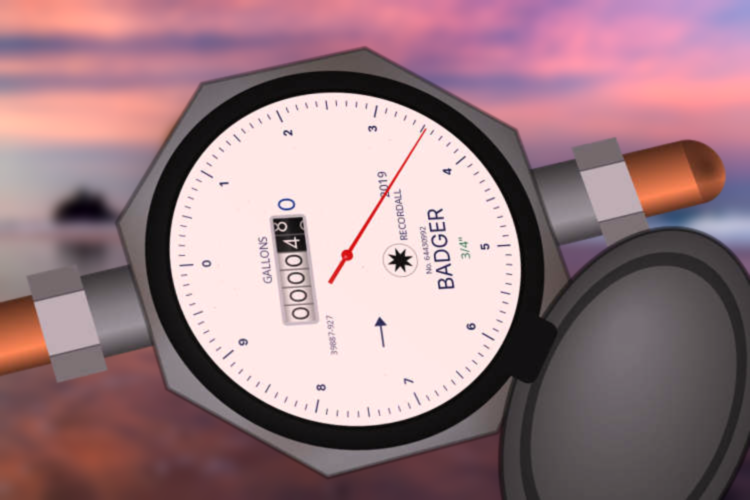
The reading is 483.5 gal
